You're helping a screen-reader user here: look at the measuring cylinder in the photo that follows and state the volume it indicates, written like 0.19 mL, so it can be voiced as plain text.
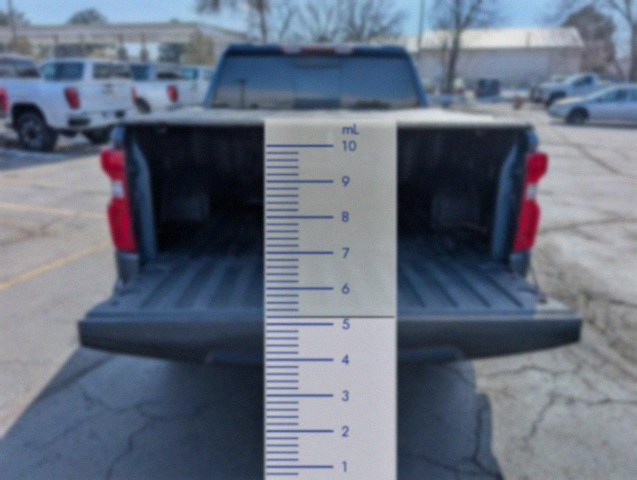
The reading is 5.2 mL
